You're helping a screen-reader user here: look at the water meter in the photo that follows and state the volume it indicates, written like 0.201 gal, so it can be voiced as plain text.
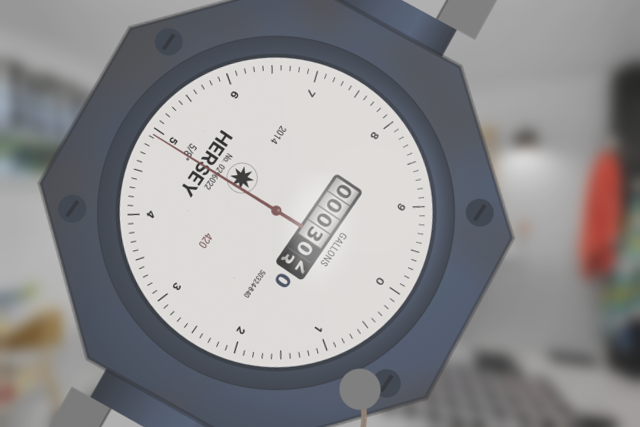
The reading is 3024.9 gal
